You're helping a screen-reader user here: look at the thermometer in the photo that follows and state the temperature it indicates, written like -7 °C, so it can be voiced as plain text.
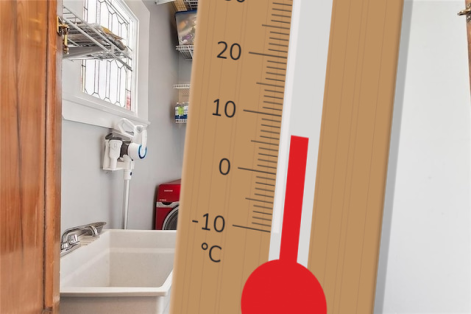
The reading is 7 °C
